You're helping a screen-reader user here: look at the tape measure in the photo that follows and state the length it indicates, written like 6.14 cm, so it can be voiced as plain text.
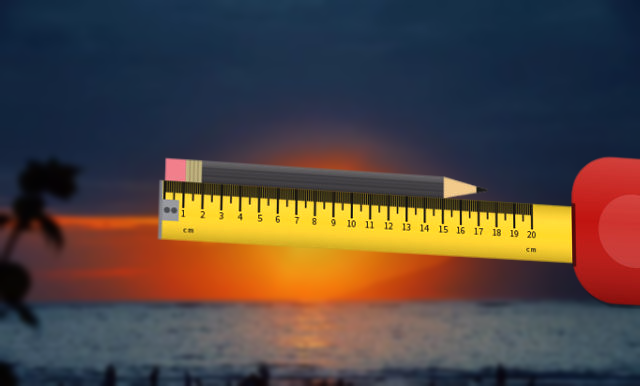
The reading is 17.5 cm
